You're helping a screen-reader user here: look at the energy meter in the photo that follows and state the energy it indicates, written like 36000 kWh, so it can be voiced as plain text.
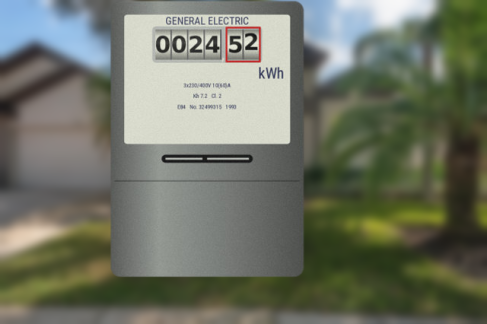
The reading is 24.52 kWh
